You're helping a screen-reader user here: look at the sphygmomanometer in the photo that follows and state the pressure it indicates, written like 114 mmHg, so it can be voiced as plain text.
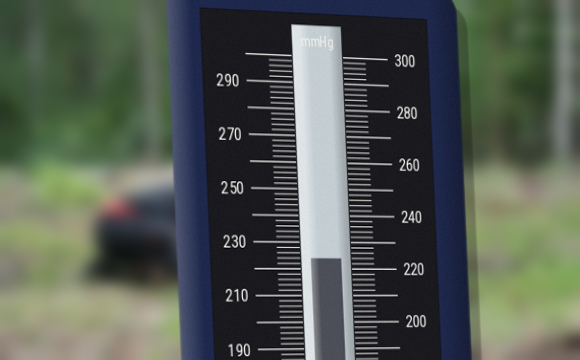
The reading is 224 mmHg
